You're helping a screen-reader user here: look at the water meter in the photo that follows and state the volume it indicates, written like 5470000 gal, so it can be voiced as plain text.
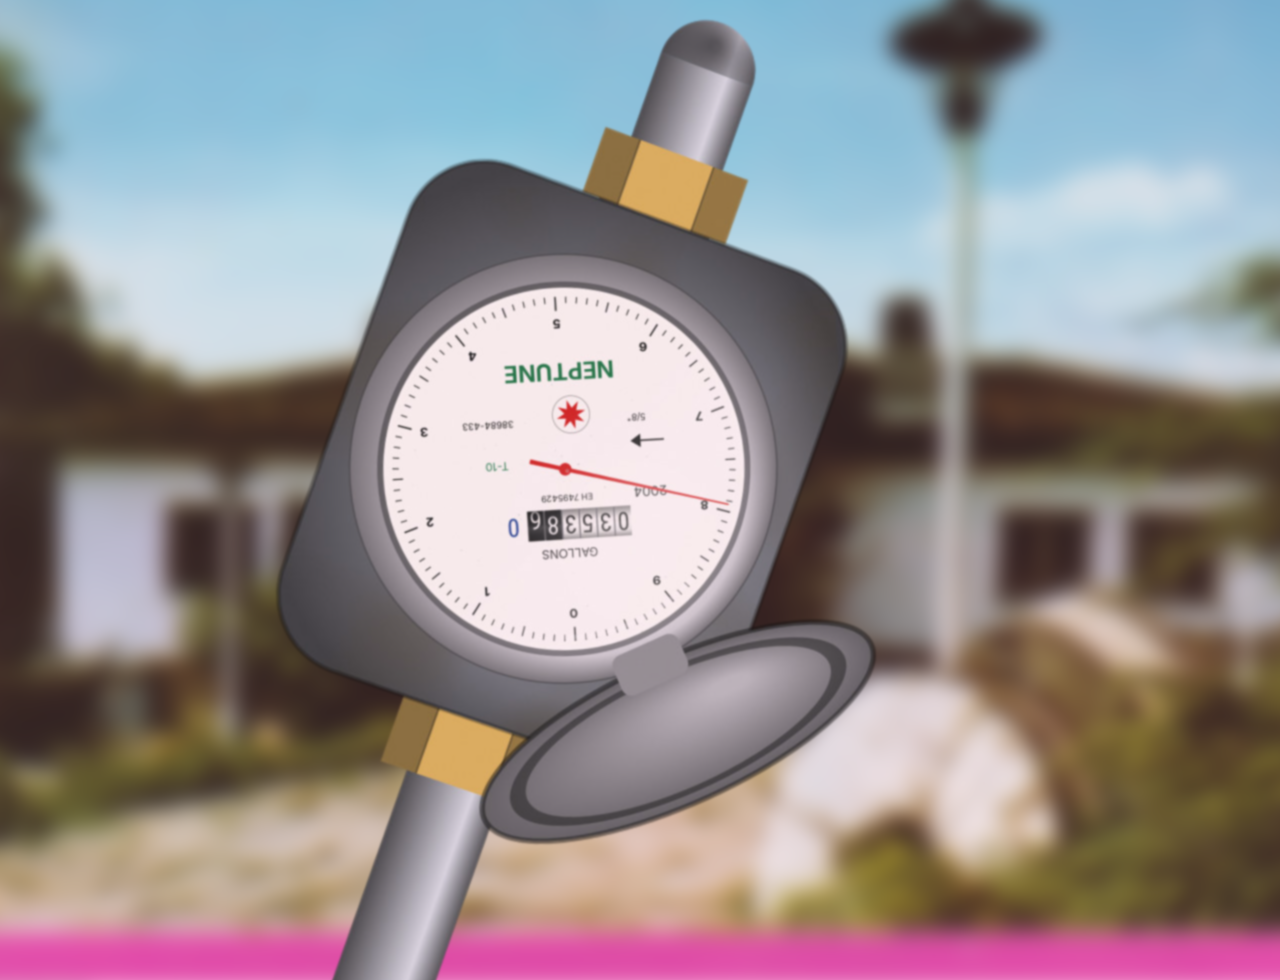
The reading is 353857.9 gal
